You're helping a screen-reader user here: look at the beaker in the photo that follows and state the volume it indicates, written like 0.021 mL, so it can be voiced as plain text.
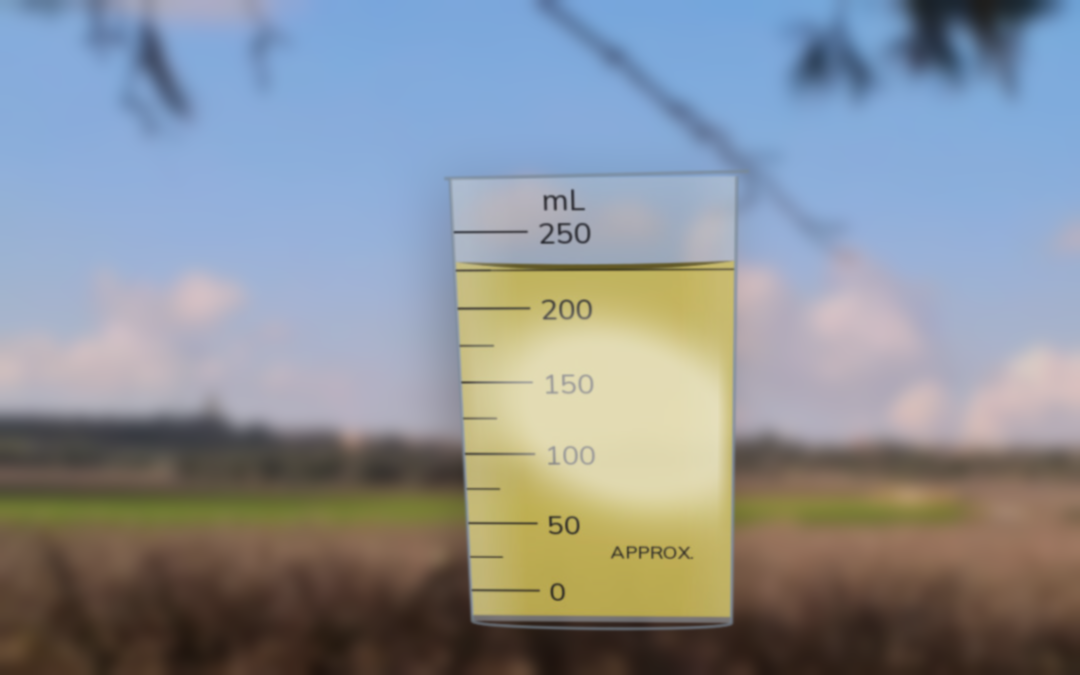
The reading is 225 mL
